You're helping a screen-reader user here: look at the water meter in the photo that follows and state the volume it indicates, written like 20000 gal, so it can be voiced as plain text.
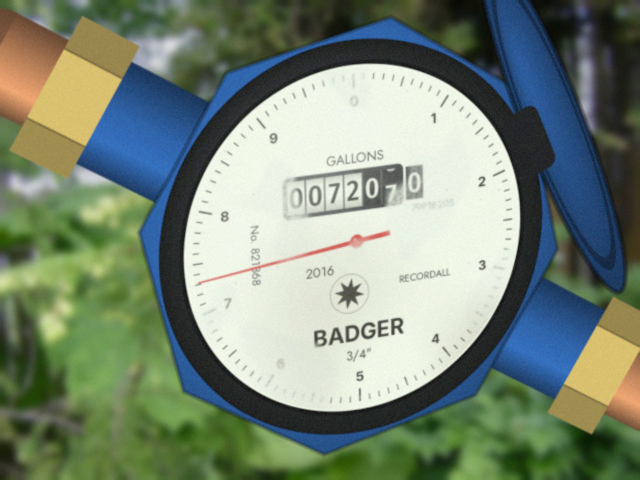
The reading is 72067.3 gal
